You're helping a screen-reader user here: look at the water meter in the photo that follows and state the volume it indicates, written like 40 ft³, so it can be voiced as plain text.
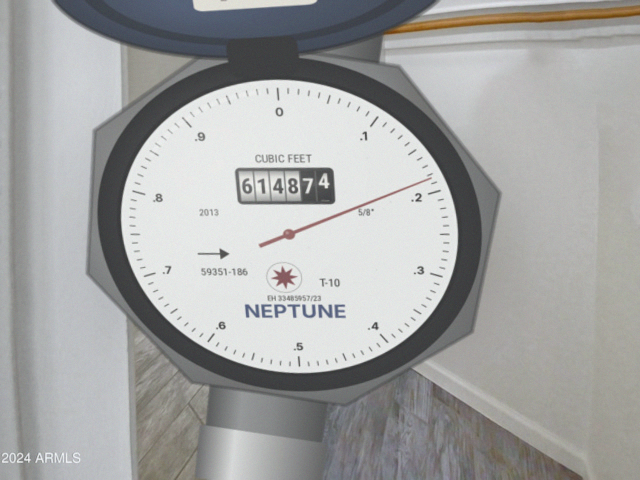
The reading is 614874.18 ft³
